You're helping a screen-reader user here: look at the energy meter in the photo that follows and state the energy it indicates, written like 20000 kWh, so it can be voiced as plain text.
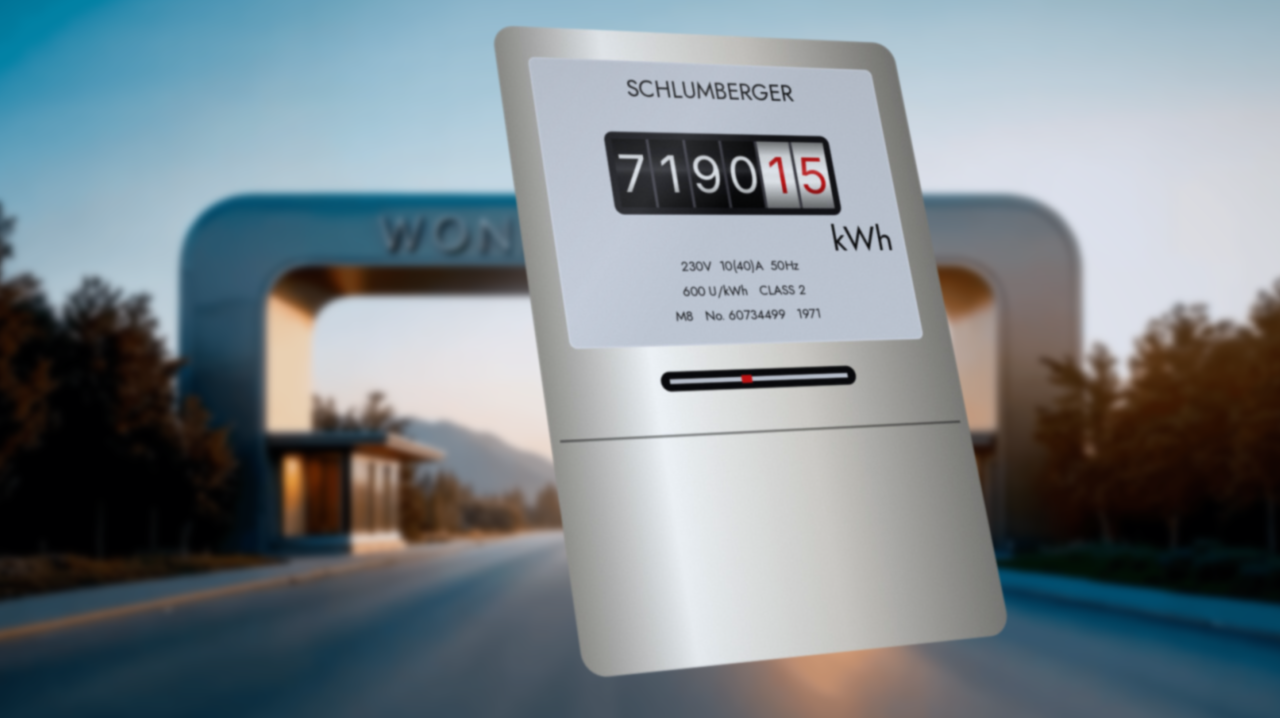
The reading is 7190.15 kWh
